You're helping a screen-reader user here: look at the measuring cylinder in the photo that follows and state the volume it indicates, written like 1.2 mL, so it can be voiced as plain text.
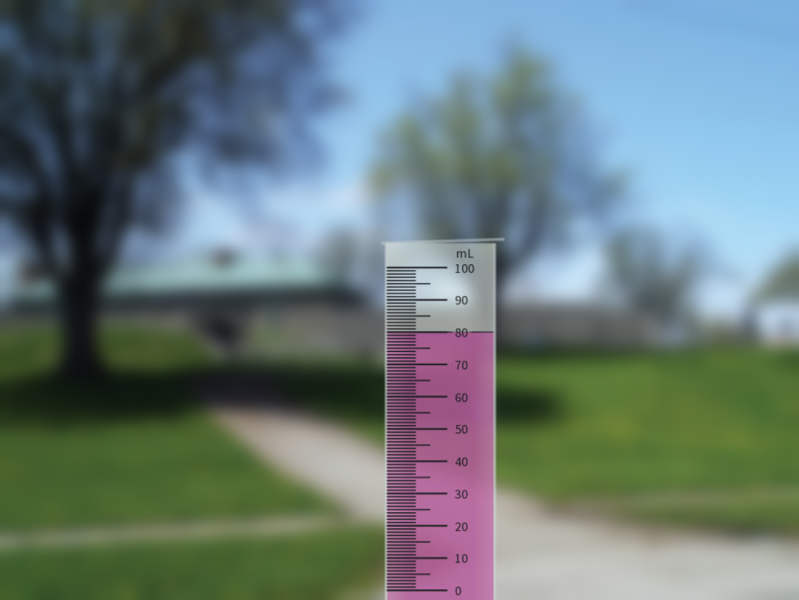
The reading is 80 mL
